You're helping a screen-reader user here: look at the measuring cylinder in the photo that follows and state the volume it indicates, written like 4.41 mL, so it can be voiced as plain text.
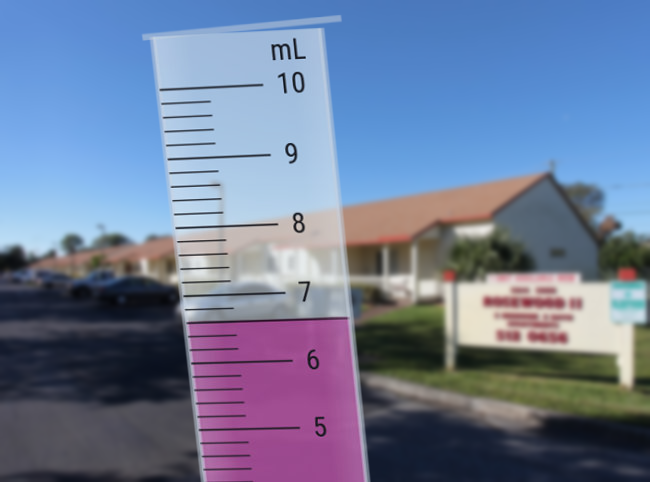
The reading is 6.6 mL
